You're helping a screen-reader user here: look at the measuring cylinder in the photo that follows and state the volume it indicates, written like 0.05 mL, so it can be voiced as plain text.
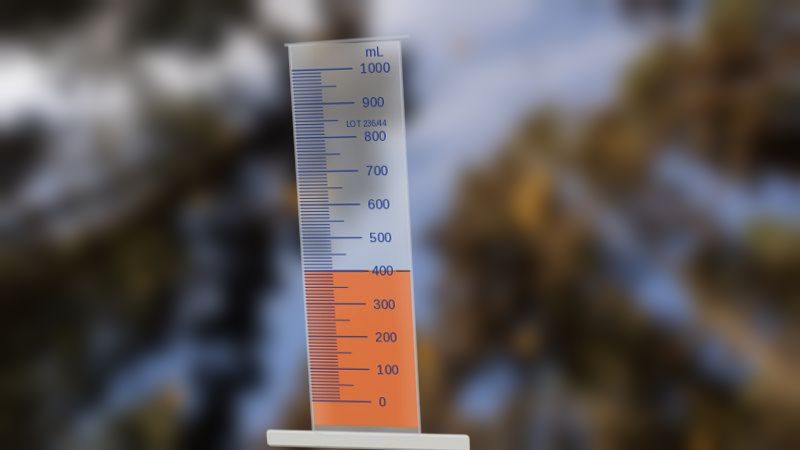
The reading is 400 mL
